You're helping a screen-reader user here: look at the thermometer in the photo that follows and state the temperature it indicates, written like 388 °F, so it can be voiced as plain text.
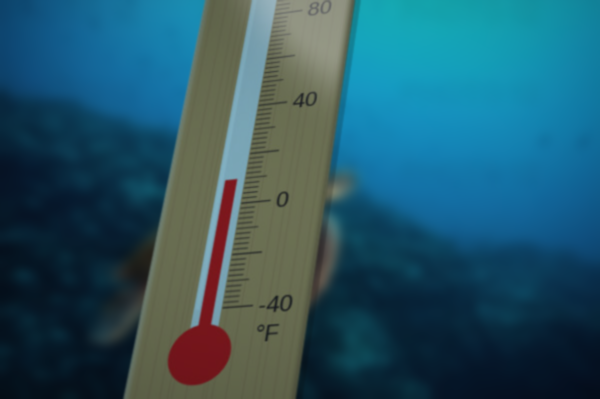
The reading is 10 °F
